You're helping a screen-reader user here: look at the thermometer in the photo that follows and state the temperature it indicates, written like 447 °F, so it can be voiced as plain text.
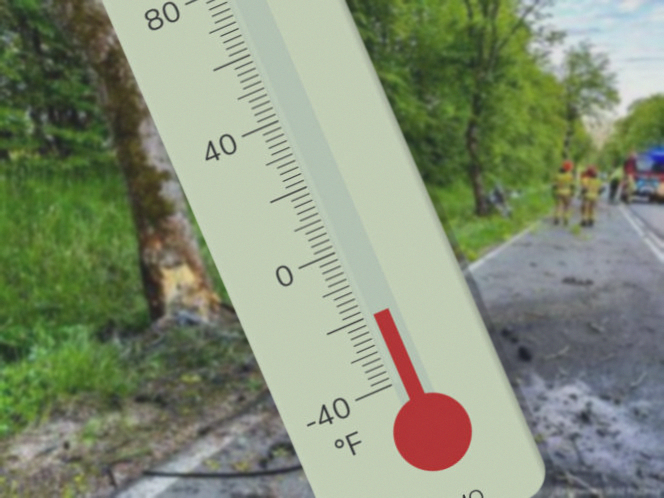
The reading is -20 °F
